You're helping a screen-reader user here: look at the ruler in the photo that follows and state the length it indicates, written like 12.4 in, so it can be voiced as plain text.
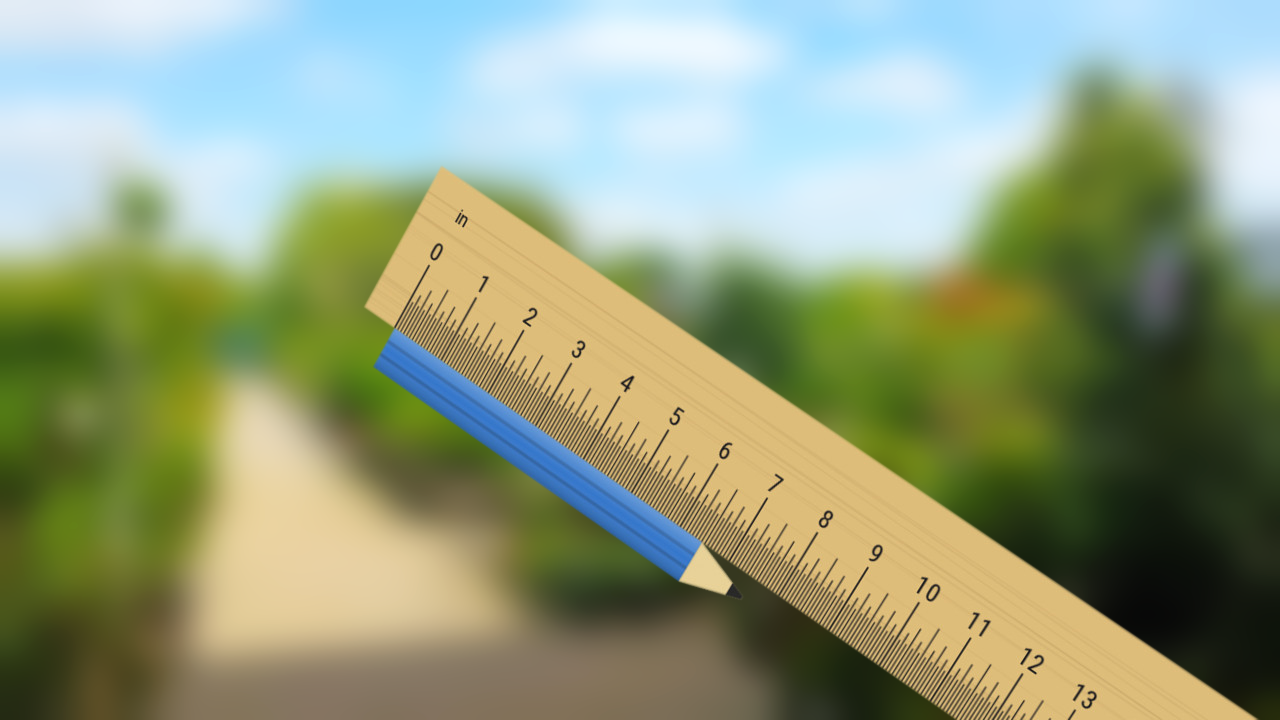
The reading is 7.5 in
